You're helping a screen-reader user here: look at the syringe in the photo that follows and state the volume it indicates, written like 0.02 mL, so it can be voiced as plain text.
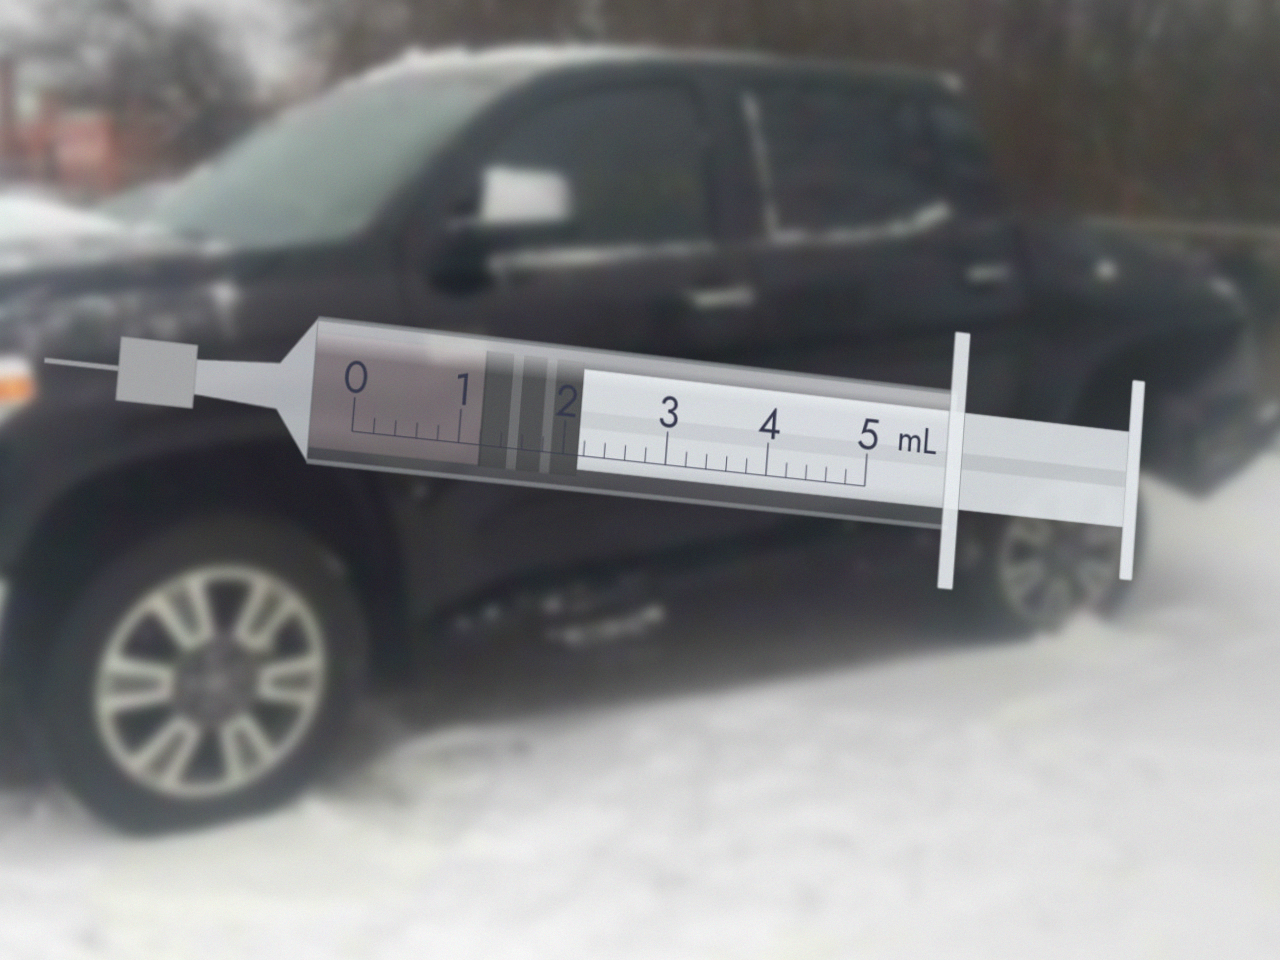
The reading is 1.2 mL
